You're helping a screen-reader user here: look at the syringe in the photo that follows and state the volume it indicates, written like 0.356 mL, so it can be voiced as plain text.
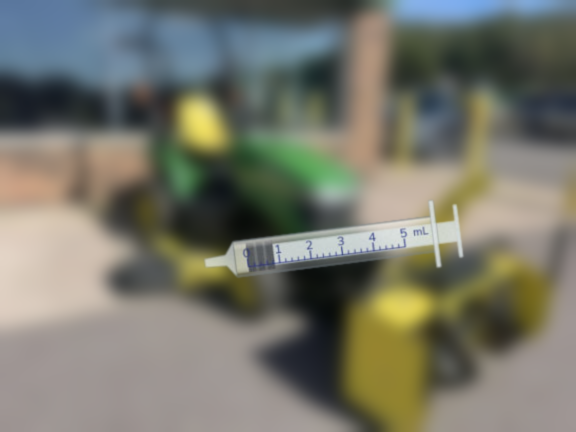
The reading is 0 mL
